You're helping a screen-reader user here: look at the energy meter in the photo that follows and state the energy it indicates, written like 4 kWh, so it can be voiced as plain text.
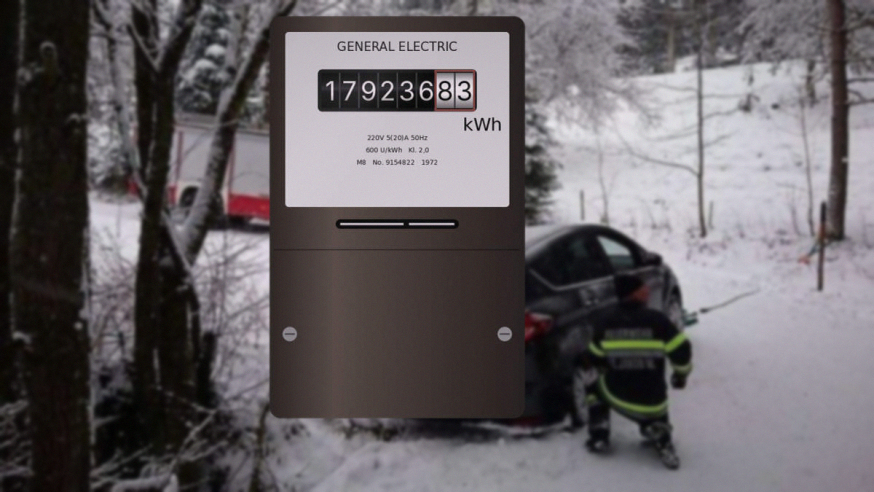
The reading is 179236.83 kWh
